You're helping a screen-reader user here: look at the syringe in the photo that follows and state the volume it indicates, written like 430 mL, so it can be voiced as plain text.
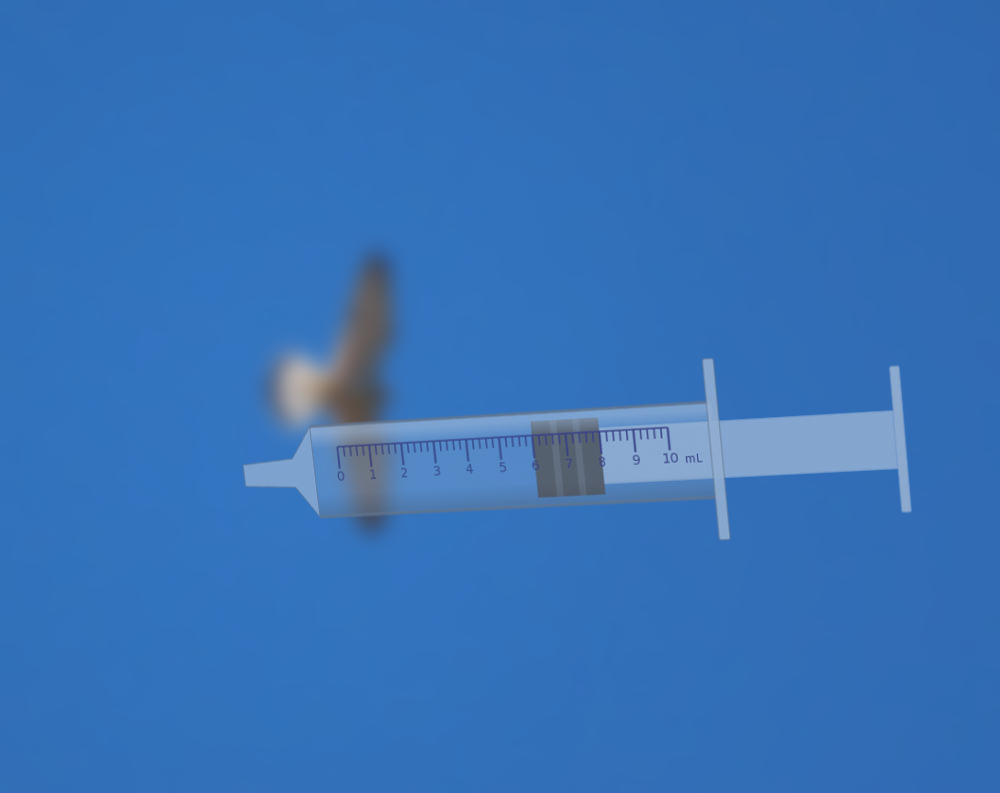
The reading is 6 mL
